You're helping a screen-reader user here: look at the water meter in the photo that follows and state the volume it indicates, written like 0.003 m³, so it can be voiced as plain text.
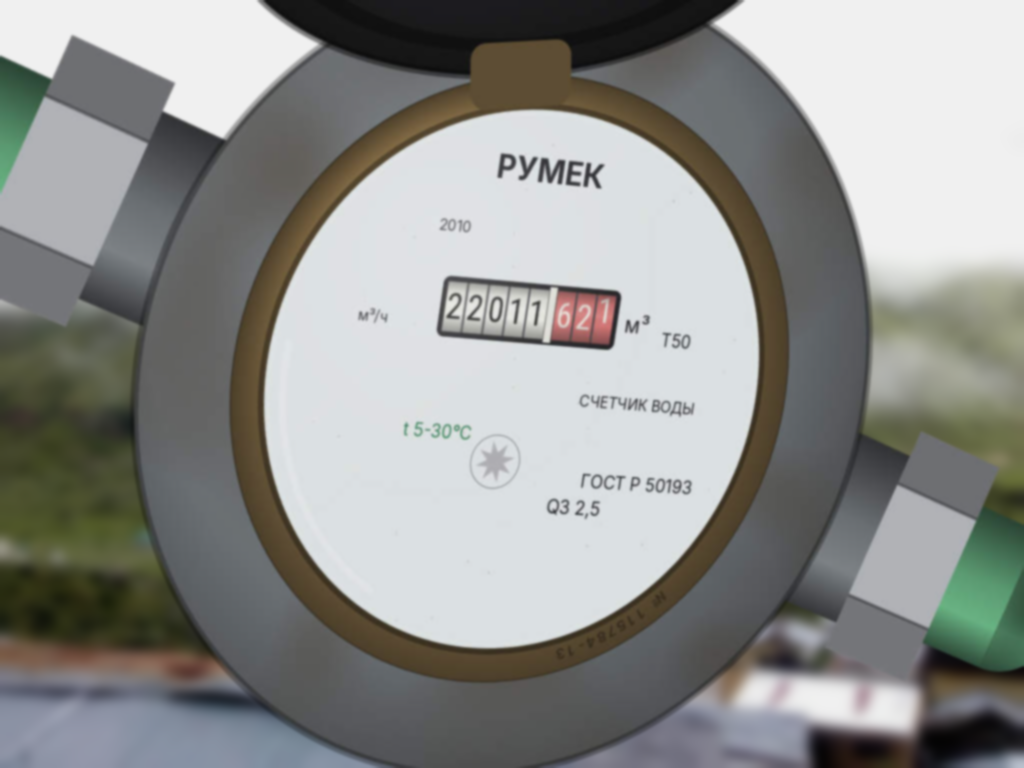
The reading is 22011.621 m³
